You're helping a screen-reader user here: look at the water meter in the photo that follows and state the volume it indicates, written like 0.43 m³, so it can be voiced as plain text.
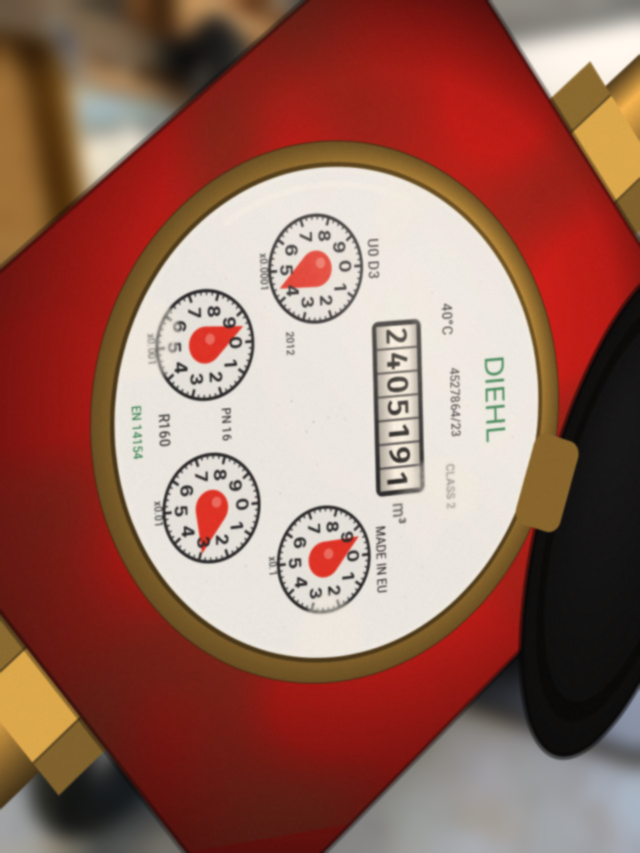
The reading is 2405190.9294 m³
